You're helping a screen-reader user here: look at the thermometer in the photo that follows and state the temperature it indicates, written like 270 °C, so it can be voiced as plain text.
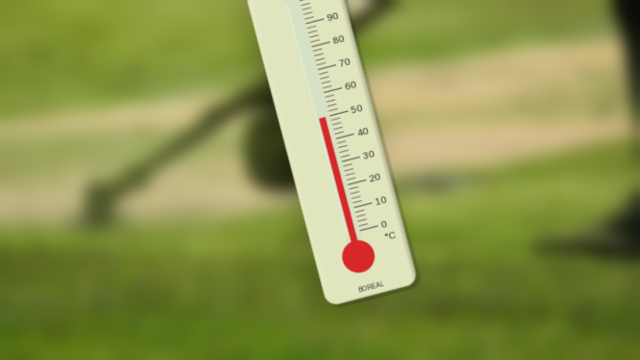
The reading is 50 °C
